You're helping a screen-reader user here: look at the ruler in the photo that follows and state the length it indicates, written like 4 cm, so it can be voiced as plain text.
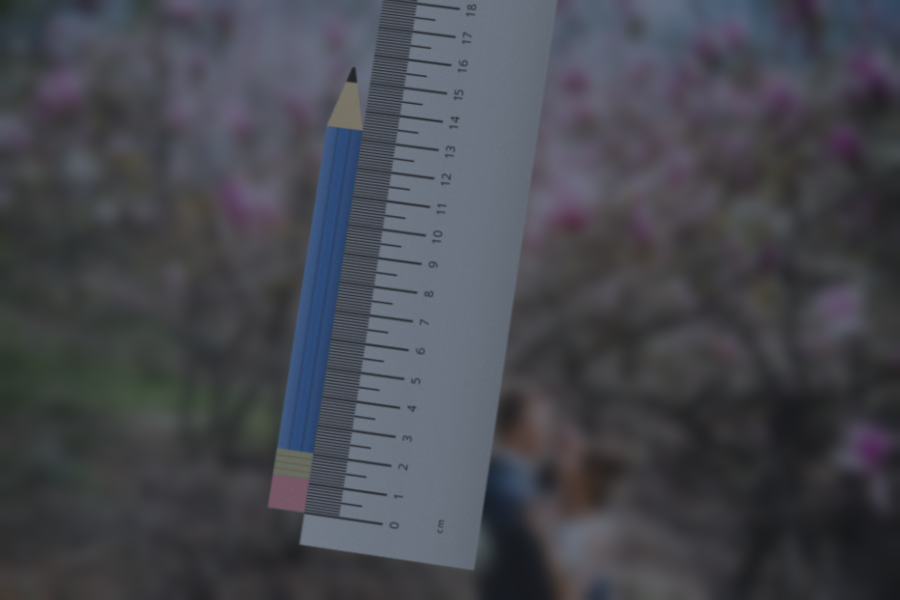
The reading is 15.5 cm
